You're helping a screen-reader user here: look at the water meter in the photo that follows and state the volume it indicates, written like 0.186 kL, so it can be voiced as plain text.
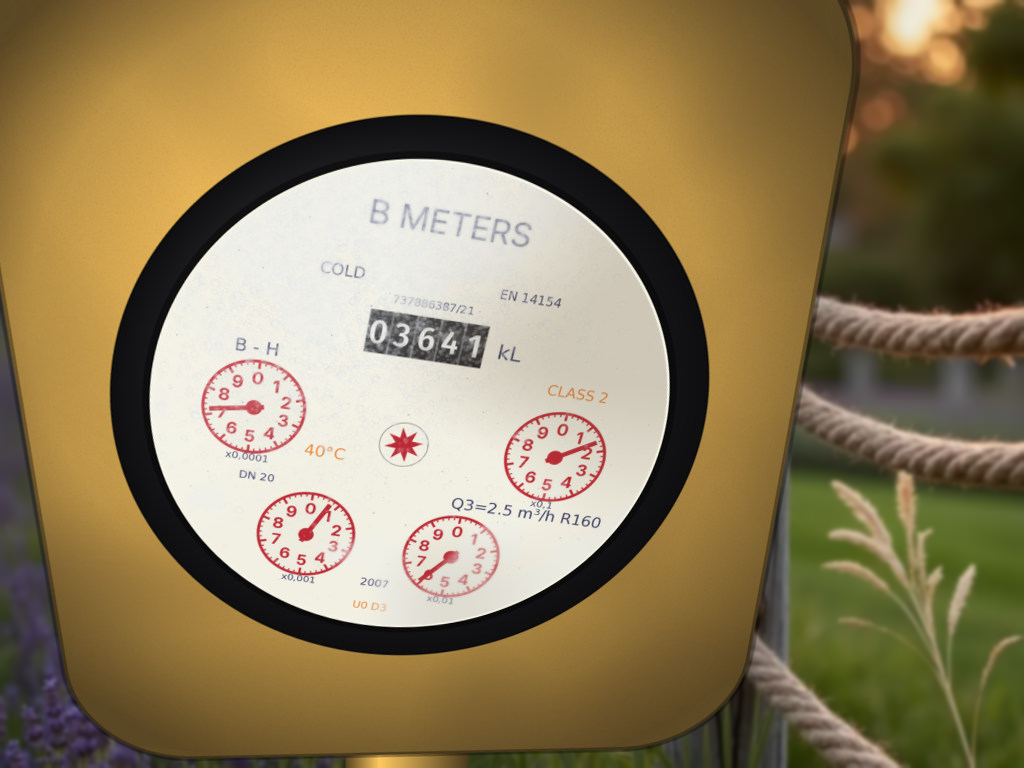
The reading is 3641.1607 kL
